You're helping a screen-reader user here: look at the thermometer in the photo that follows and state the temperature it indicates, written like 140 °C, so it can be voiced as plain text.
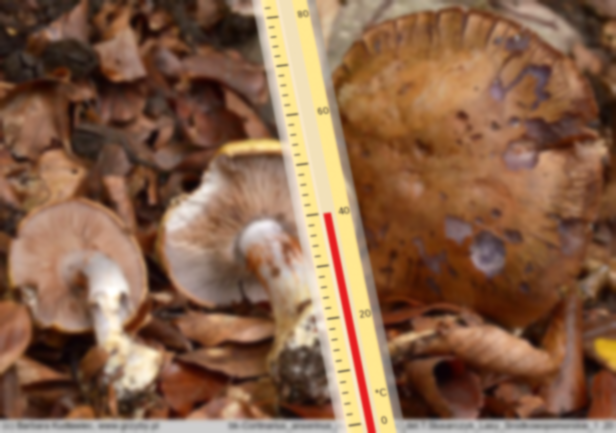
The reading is 40 °C
